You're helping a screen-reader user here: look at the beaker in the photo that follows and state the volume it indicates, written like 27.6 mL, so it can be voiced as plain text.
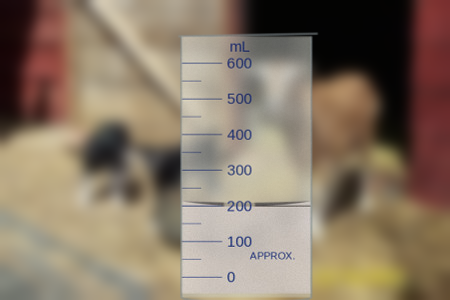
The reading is 200 mL
